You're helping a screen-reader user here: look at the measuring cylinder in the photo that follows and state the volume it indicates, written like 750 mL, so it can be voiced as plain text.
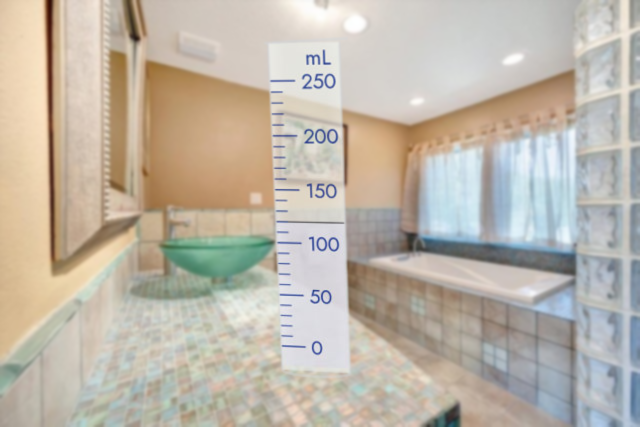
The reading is 120 mL
